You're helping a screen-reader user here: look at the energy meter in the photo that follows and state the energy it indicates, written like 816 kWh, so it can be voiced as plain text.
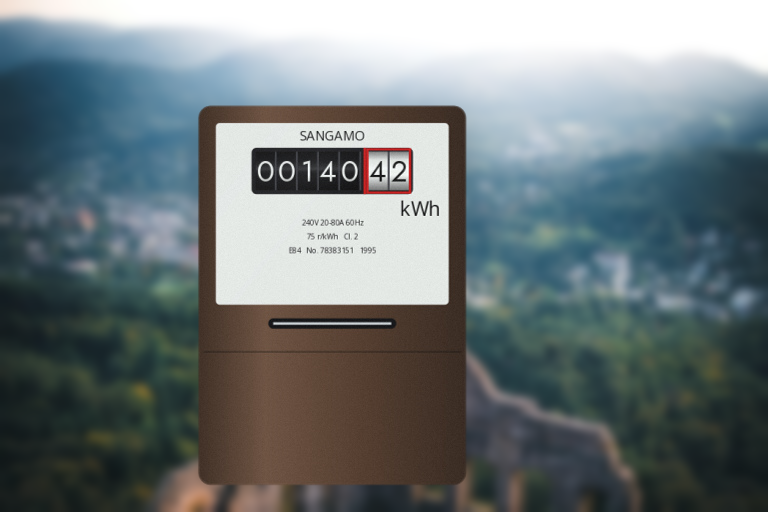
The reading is 140.42 kWh
